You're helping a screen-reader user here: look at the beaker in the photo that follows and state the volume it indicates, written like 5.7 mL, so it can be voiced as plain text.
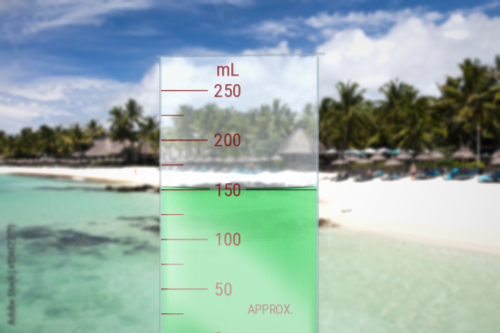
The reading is 150 mL
